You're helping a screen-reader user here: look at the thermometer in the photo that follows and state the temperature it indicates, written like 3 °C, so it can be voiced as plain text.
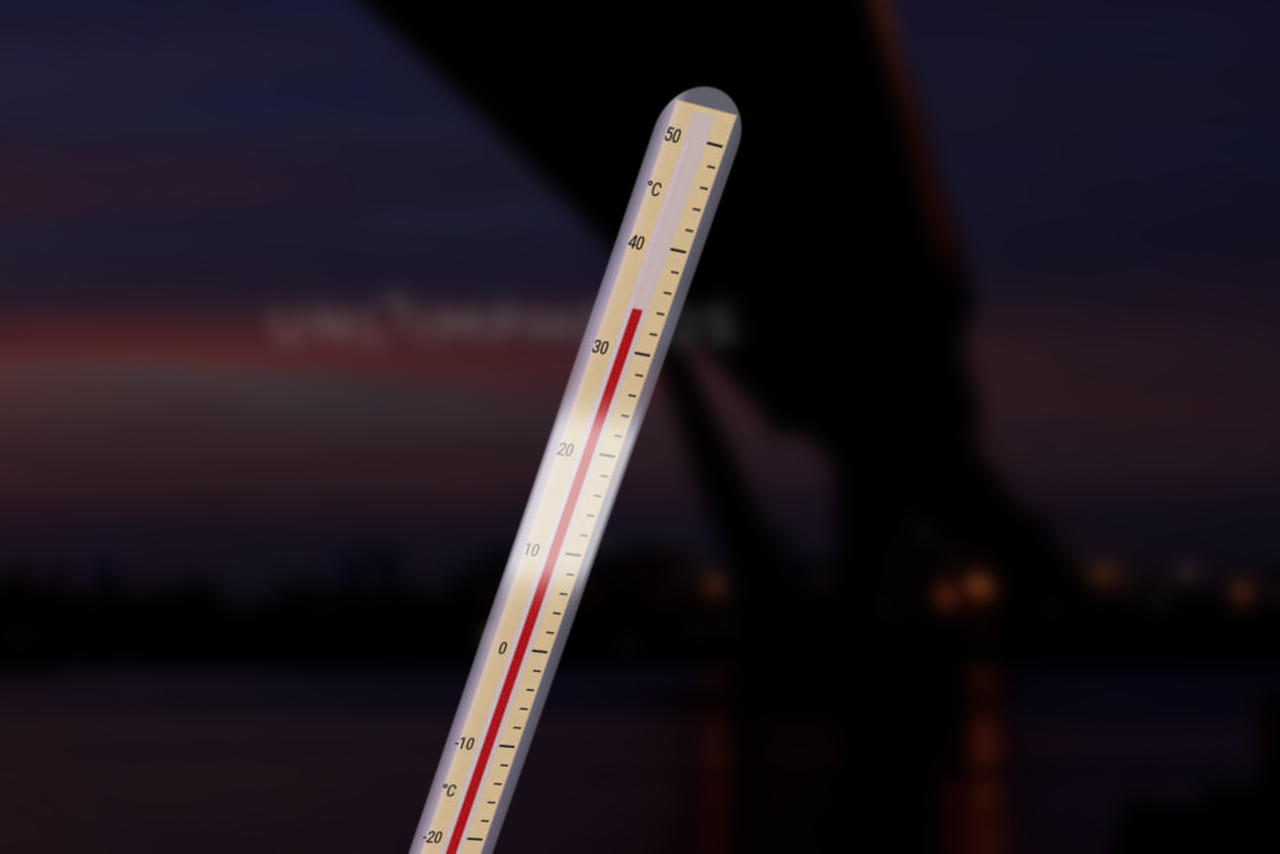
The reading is 34 °C
